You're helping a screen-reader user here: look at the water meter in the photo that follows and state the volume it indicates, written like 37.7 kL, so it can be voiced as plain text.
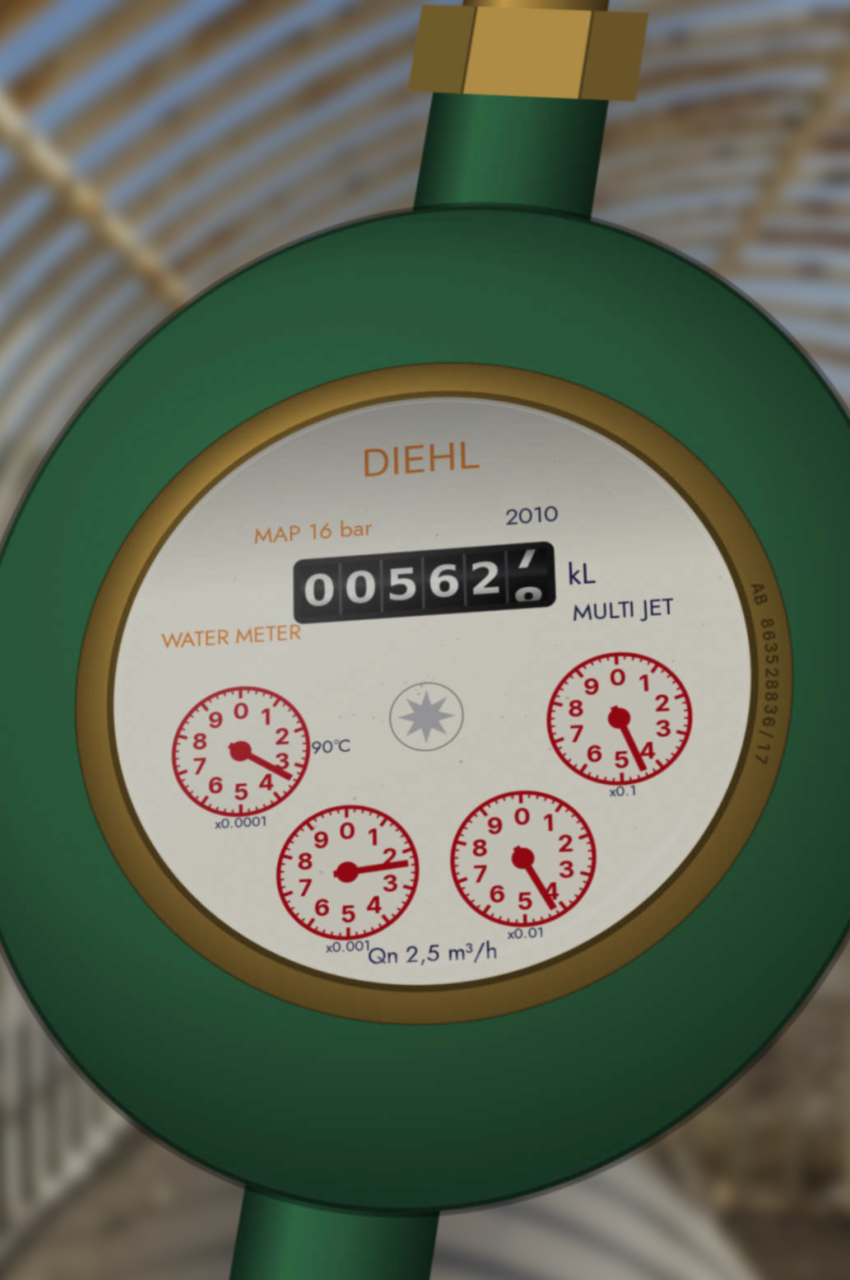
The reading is 5627.4423 kL
